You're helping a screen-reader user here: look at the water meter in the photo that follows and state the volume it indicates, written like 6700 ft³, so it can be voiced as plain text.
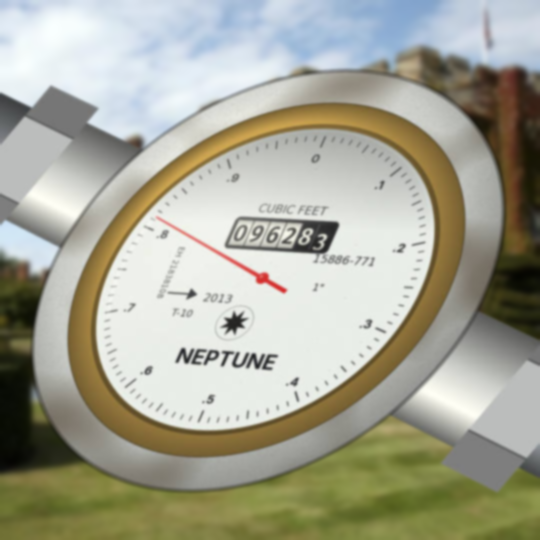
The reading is 96282.81 ft³
